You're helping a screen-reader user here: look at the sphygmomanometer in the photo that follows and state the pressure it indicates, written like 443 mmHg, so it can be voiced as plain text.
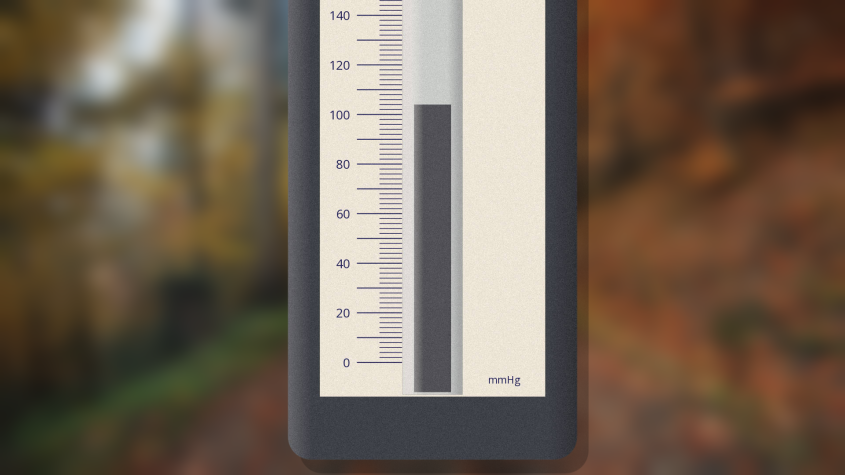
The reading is 104 mmHg
